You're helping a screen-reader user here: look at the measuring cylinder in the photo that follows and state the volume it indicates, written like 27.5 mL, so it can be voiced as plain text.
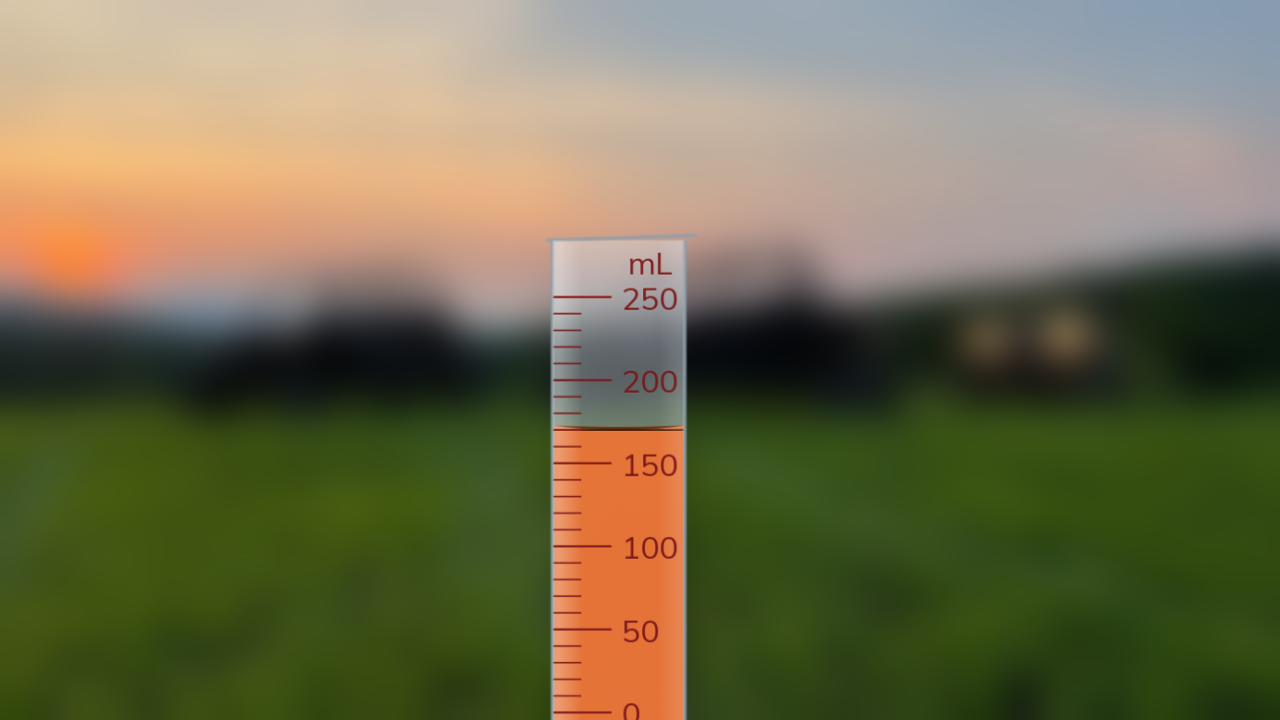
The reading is 170 mL
